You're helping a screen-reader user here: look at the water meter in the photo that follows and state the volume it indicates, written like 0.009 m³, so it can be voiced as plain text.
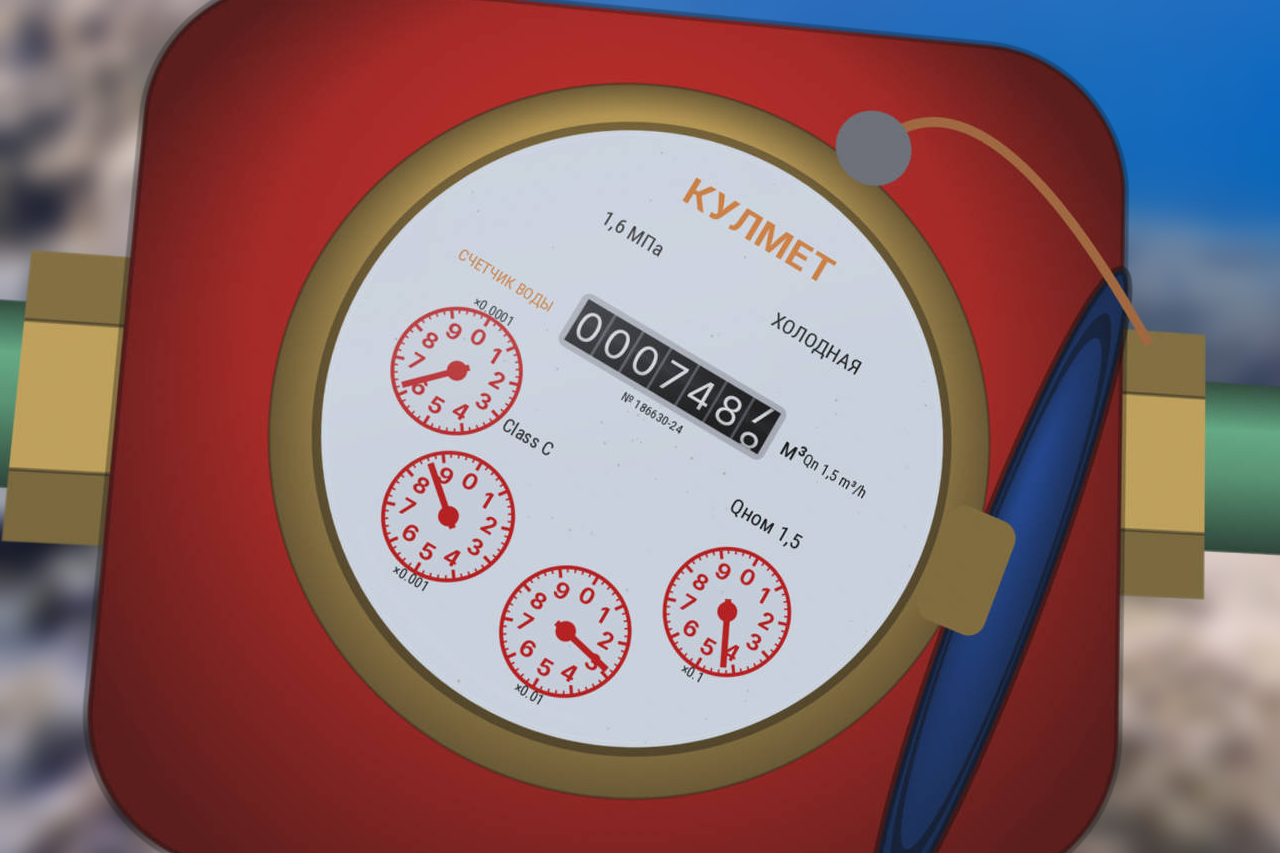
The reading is 7487.4286 m³
